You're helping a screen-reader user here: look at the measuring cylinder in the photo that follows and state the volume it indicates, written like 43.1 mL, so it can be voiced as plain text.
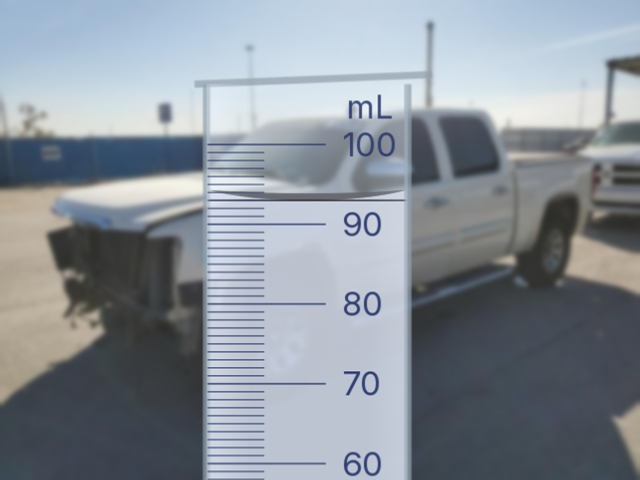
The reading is 93 mL
